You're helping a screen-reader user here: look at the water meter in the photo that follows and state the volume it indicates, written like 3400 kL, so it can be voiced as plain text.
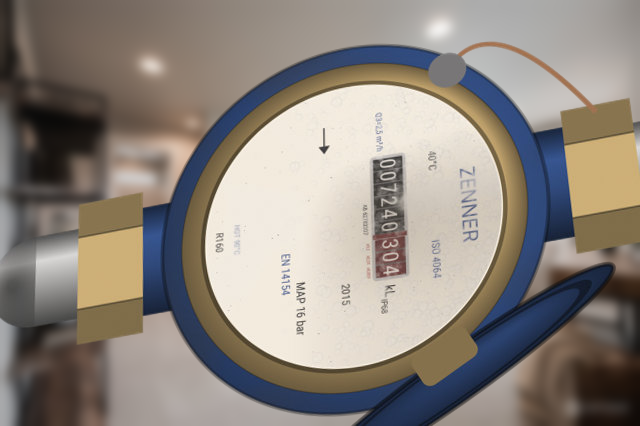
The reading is 7240.304 kL
